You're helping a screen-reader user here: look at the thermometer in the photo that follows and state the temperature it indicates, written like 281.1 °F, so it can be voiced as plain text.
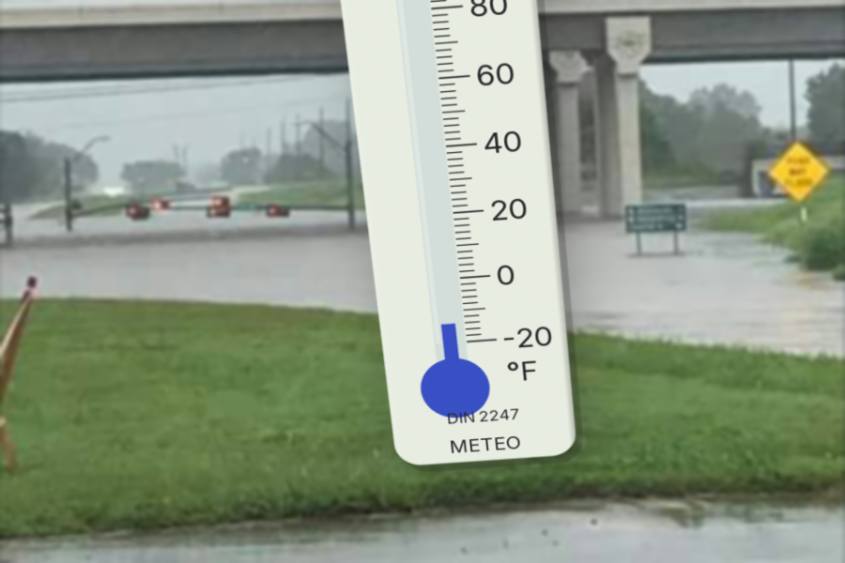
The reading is -14 °F
